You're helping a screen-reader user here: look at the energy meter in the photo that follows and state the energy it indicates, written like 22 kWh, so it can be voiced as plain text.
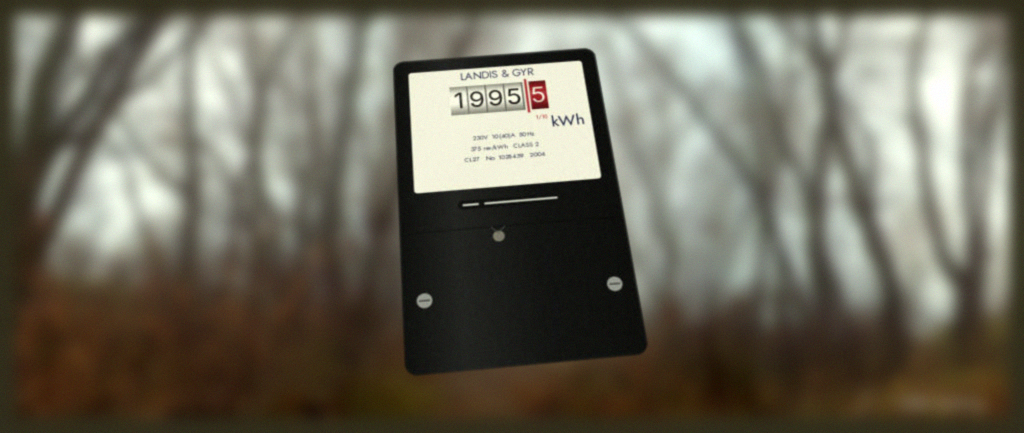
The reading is 1995.5 kWh
